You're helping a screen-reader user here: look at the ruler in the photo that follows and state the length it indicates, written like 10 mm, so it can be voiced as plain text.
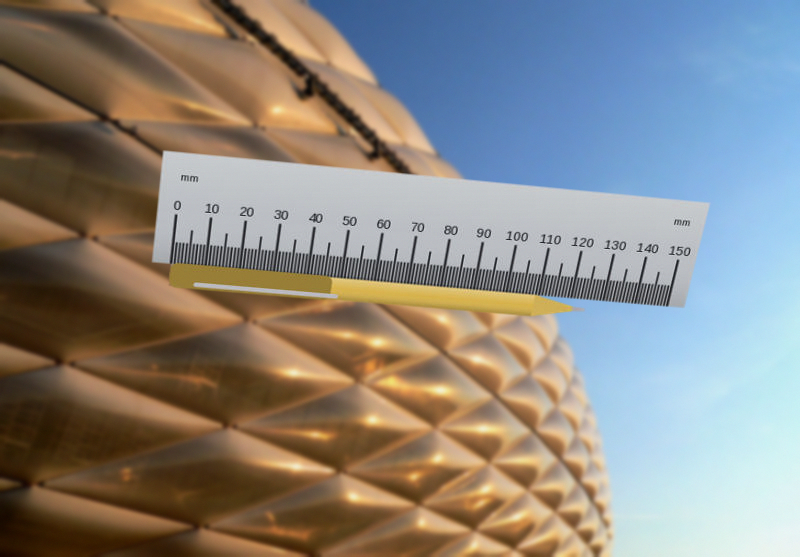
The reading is 125 mm
